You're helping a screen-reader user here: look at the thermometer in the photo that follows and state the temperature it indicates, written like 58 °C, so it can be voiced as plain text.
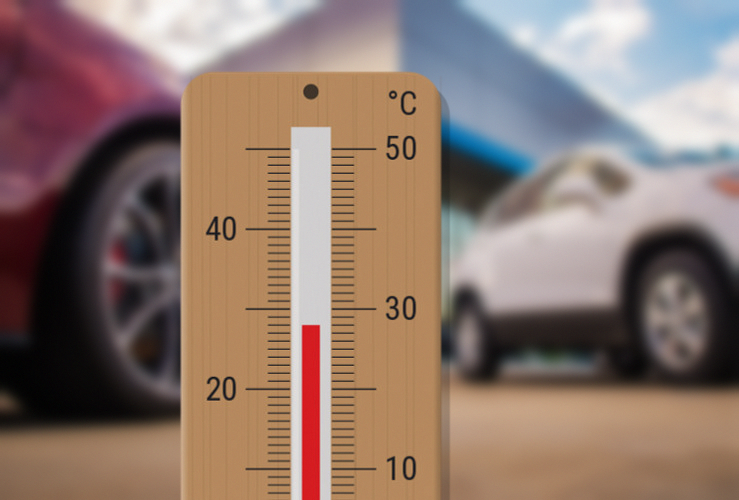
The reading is 28 °C
